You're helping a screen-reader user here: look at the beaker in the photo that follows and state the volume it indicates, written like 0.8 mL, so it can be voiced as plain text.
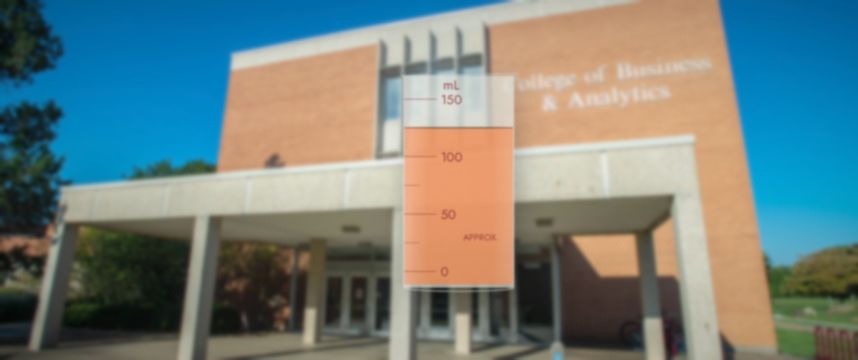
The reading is 125 mL
